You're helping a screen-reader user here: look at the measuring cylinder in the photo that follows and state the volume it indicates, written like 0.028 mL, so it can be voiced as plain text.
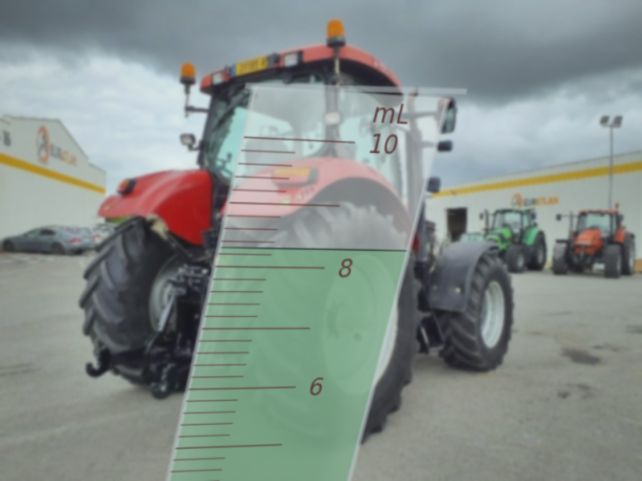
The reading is 8.3 mL
